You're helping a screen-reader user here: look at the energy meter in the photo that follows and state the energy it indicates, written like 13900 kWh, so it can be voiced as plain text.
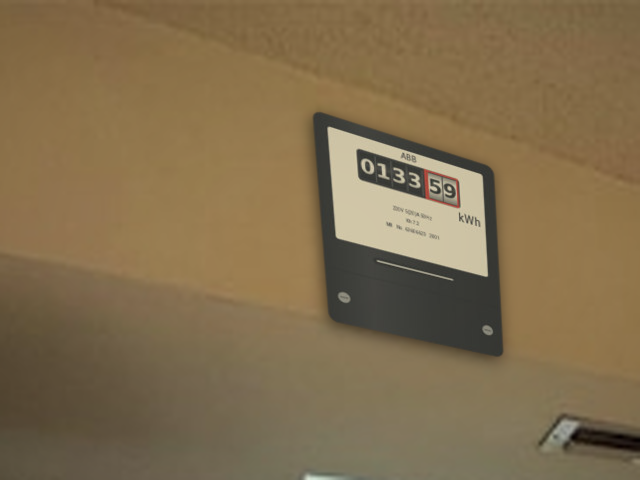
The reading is 133.59 kWh
